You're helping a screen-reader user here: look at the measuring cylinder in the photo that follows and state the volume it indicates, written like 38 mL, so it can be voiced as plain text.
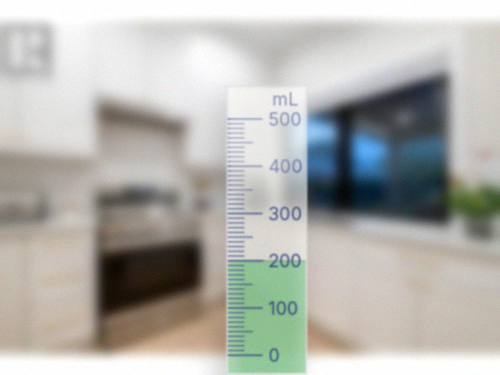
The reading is 200 mL
